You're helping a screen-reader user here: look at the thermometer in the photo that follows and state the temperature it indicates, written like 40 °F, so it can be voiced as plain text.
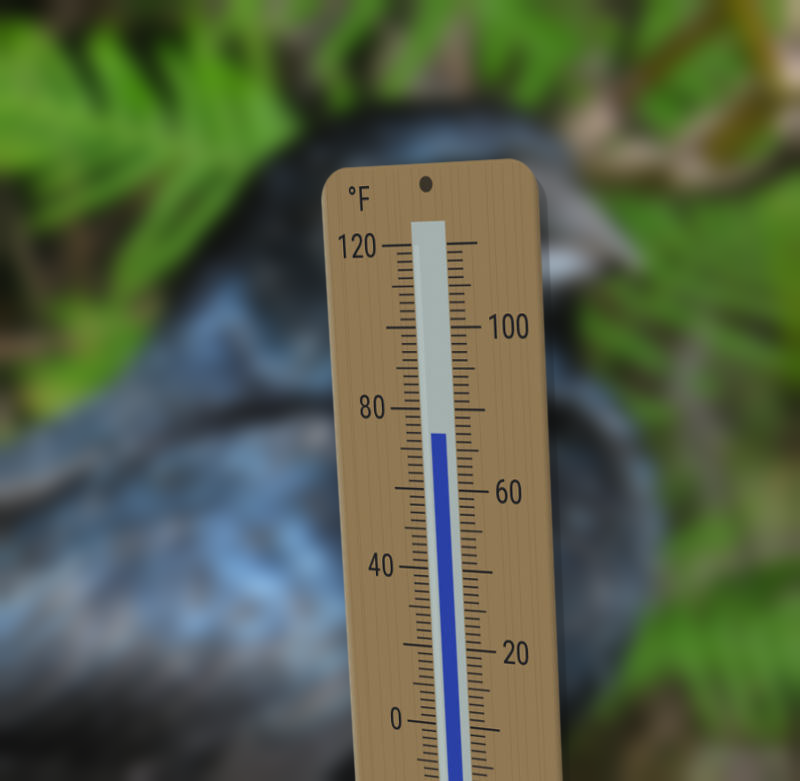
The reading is 74 °F
